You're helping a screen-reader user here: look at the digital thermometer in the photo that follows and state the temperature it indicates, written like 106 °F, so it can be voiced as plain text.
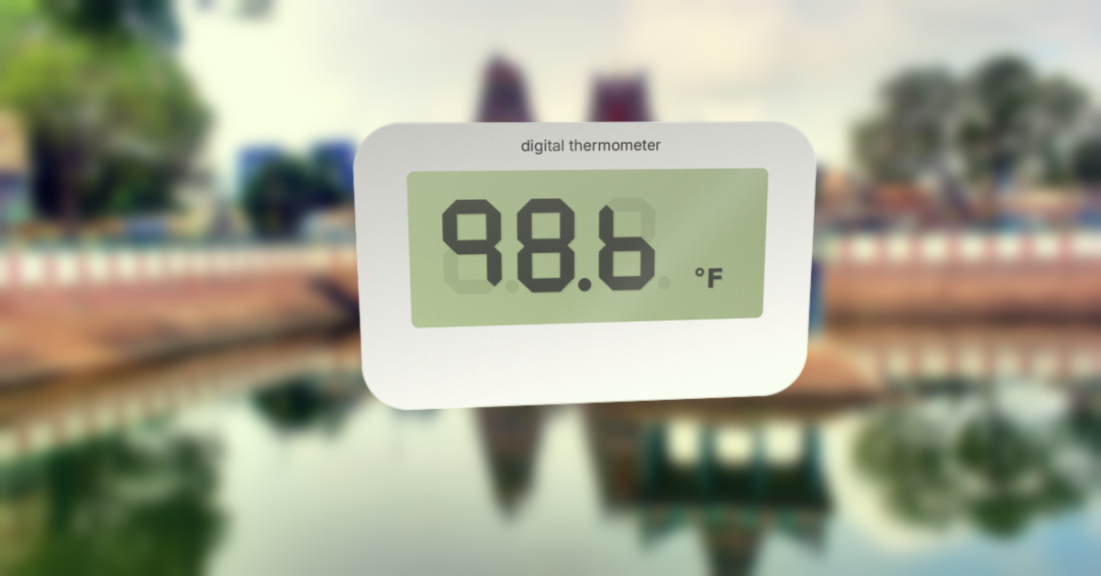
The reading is 98.6 °F
